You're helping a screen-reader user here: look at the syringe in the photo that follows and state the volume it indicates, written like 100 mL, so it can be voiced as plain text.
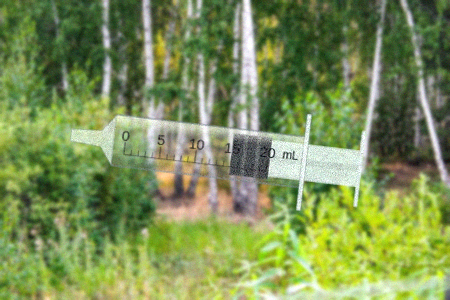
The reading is 15 mL
